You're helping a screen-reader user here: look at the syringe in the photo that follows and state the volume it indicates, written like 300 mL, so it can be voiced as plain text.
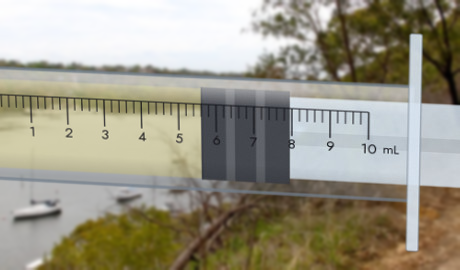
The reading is 5.6 mL
